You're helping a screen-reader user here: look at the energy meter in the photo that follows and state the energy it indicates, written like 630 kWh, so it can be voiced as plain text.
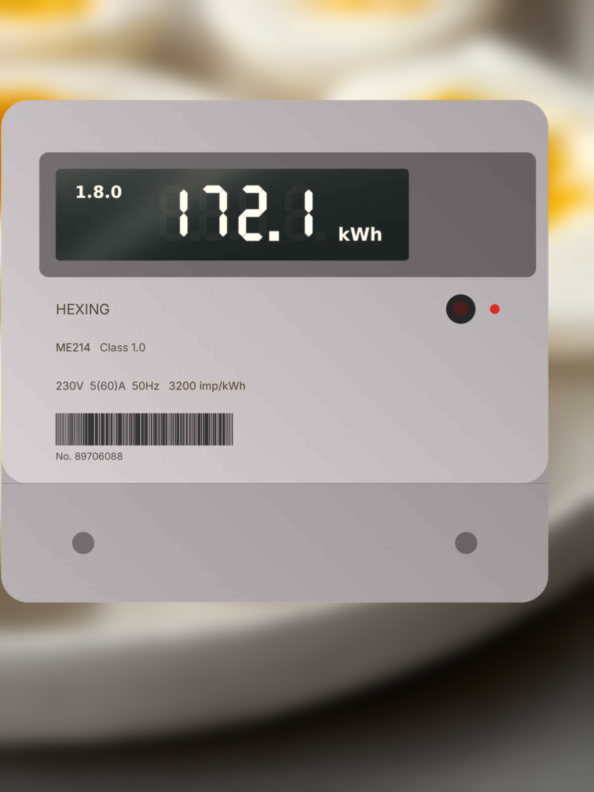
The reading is 172.1 kWh
